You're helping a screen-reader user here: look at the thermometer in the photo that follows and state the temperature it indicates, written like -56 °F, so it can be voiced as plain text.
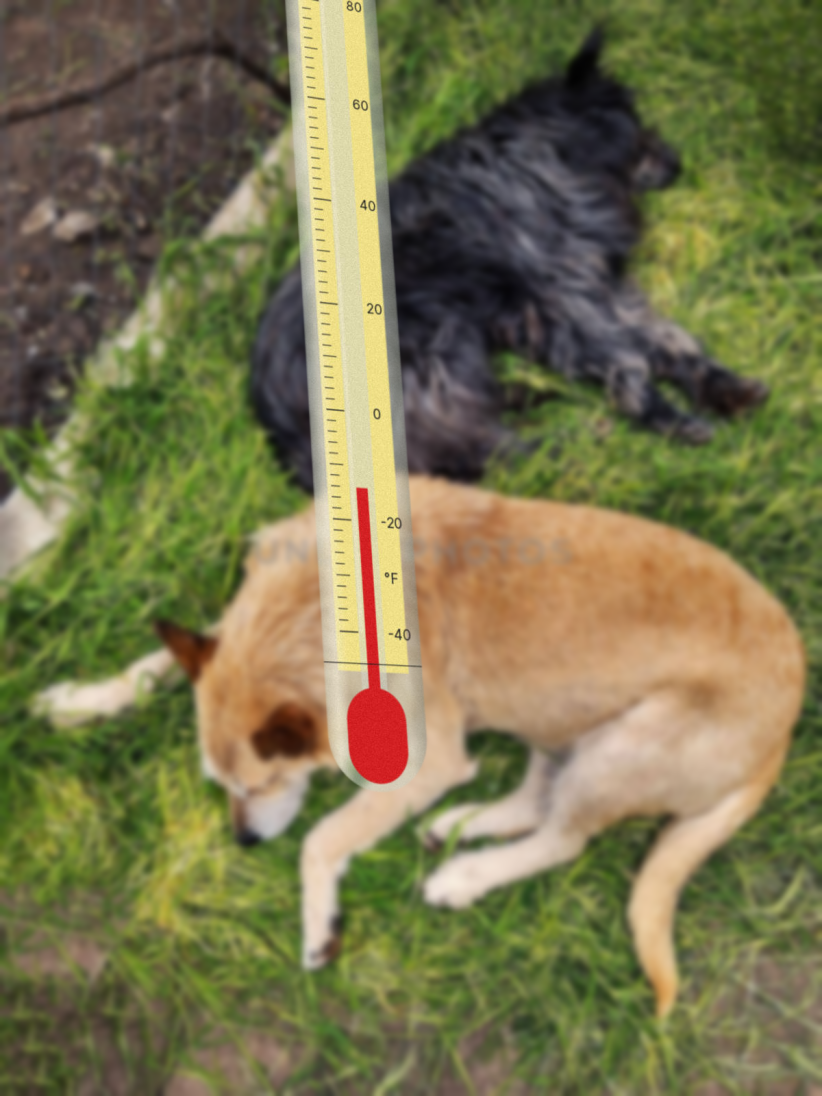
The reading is -14 °F
